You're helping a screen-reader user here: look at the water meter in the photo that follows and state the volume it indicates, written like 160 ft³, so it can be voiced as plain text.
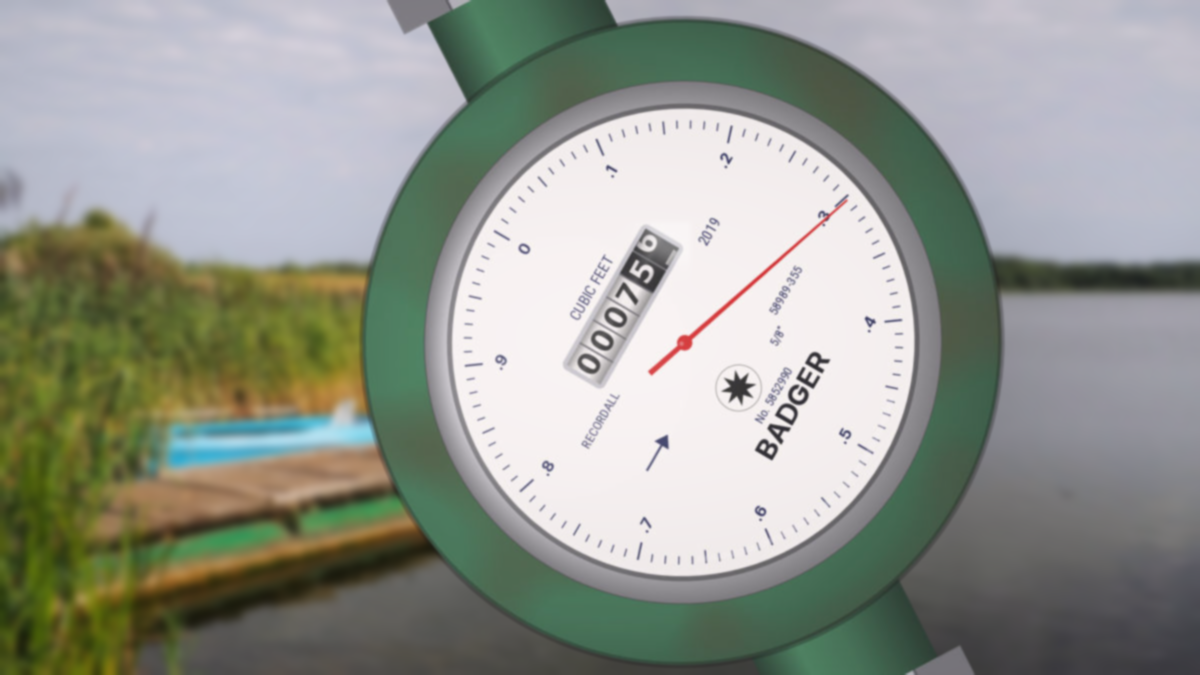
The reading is 756.30 ft³
